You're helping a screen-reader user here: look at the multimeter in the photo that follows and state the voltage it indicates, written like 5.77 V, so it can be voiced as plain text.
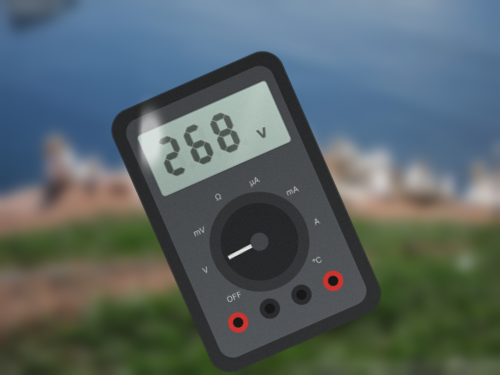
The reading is 268 V
